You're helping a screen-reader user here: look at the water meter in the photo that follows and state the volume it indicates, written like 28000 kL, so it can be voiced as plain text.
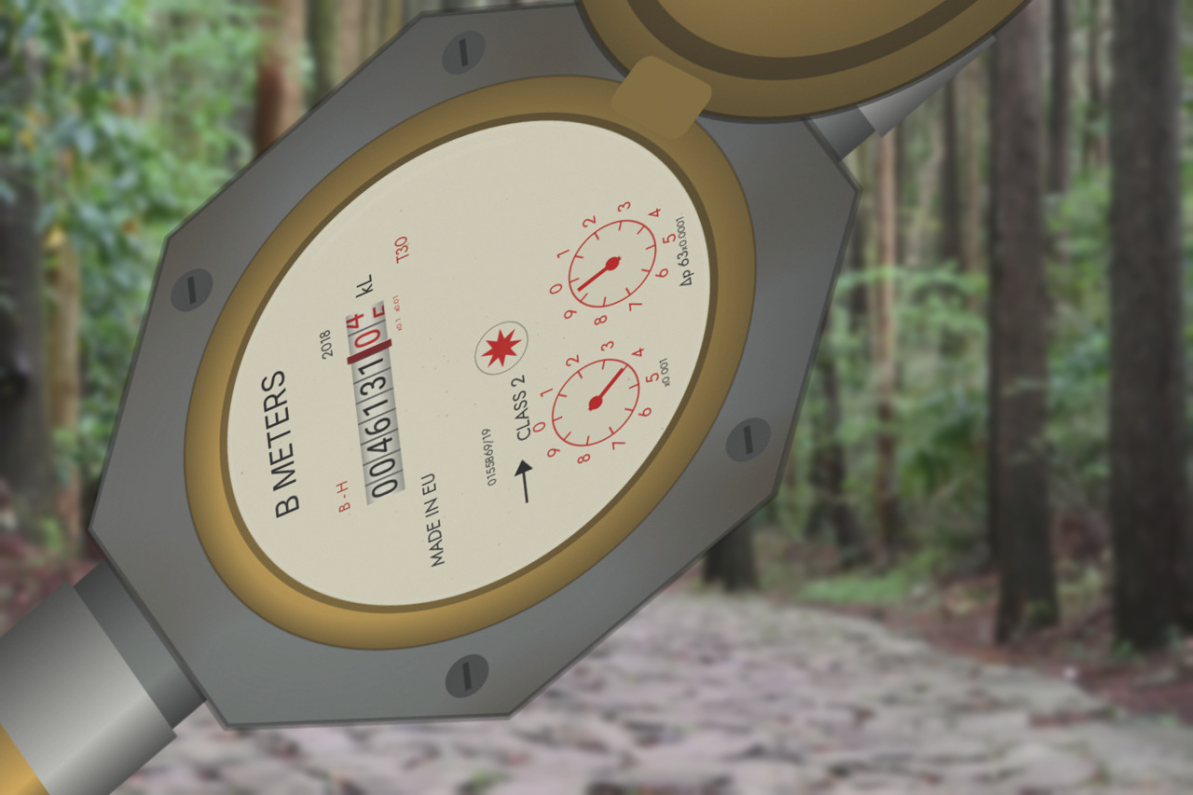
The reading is 46131.0439 kL
